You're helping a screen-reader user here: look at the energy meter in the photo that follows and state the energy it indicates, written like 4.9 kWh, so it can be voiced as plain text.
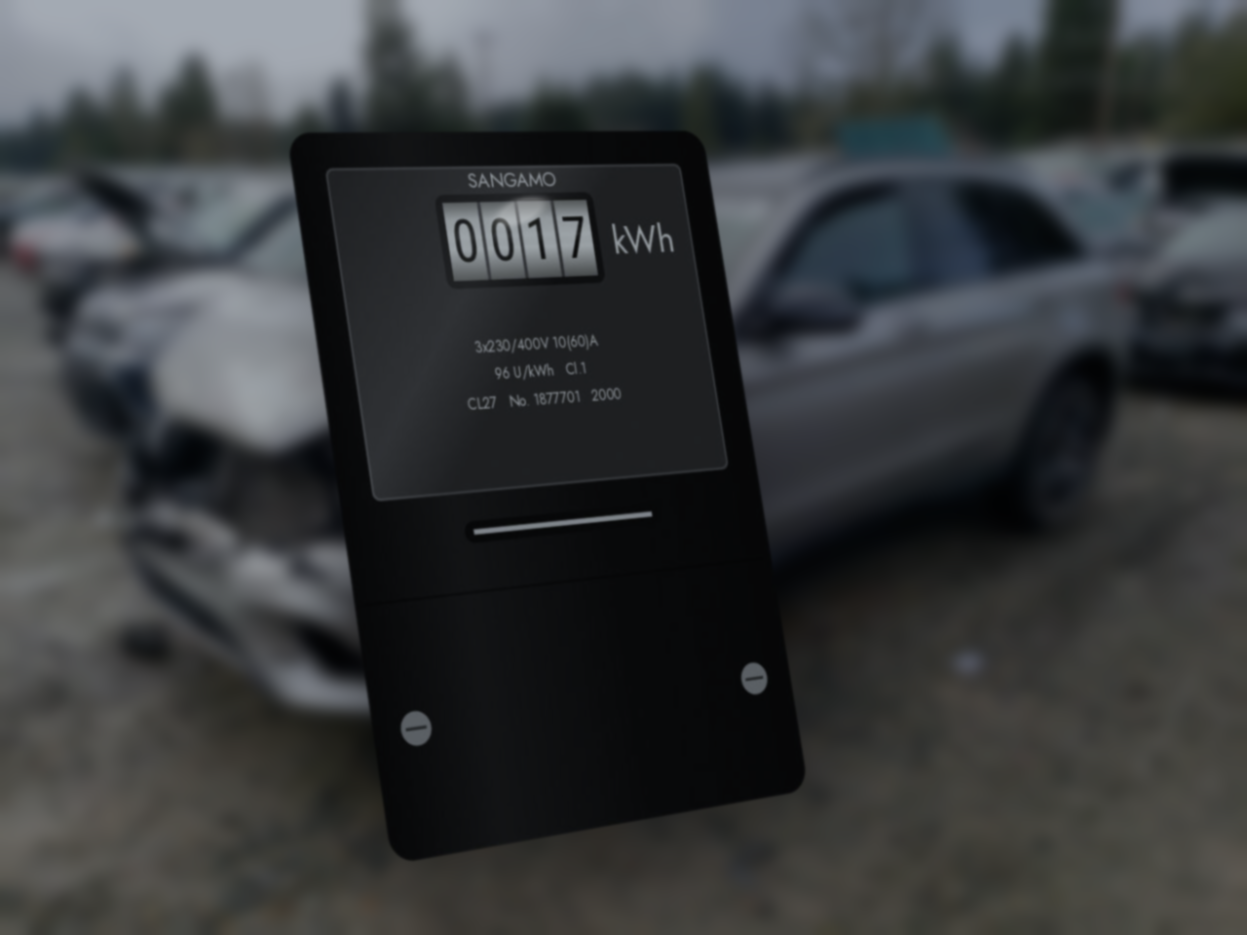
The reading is 17 kWh
